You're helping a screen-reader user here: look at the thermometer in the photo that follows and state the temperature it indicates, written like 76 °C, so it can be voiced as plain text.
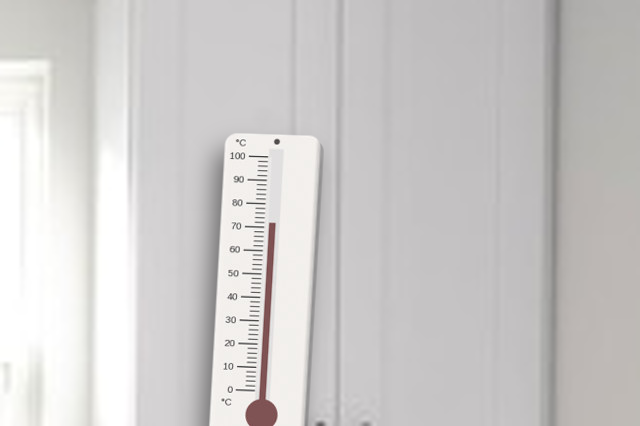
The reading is 72 °C
